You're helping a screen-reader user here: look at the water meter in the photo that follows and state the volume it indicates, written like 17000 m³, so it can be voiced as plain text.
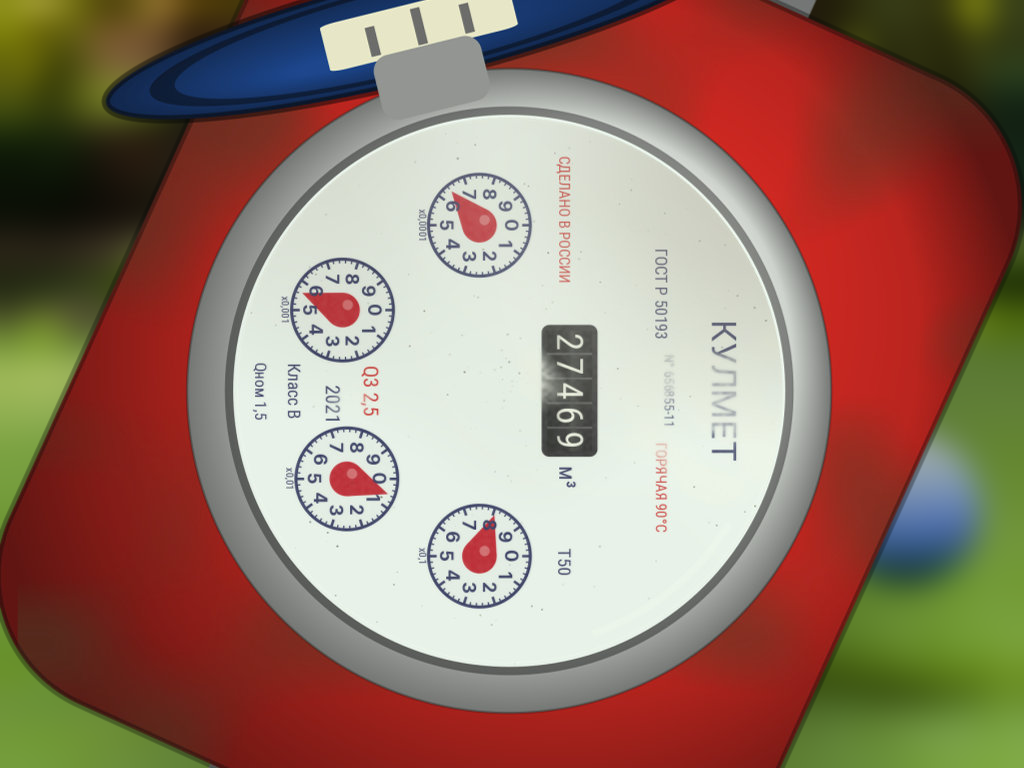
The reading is 27469.8056 m³
